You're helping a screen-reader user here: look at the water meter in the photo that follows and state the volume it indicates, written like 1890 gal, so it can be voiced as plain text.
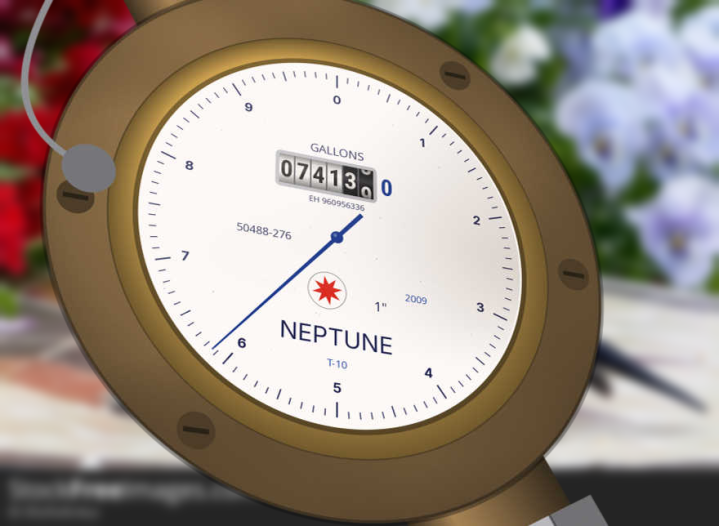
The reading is 741386.1 gal
